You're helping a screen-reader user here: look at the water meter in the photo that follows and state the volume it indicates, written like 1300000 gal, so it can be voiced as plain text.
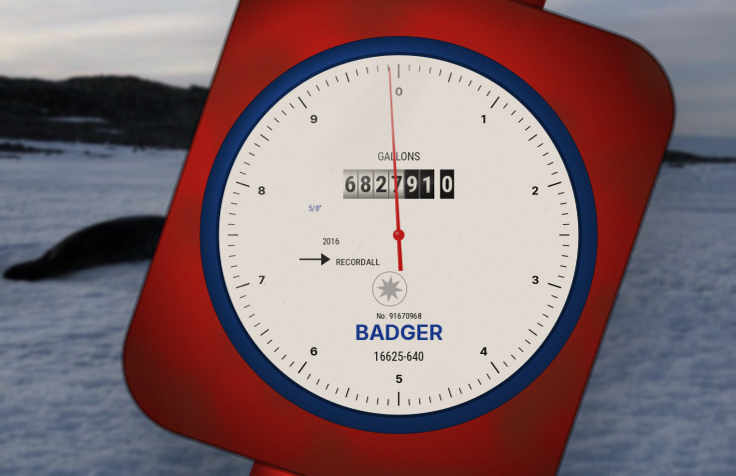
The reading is 6827909.9 gal
